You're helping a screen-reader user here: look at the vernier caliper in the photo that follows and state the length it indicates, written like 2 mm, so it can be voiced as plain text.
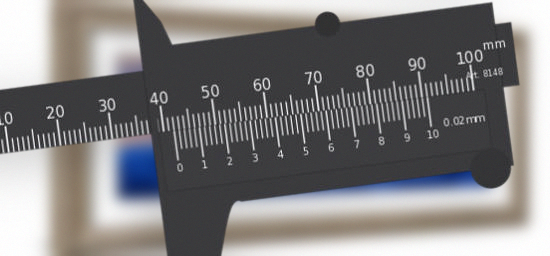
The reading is 42.0 mm
